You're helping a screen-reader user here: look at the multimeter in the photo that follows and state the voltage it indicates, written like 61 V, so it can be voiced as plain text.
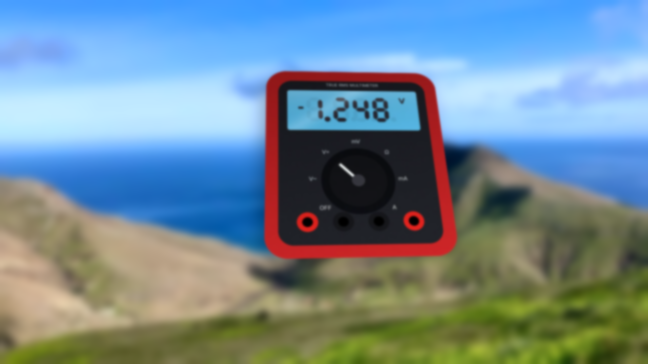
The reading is -1.248 V
